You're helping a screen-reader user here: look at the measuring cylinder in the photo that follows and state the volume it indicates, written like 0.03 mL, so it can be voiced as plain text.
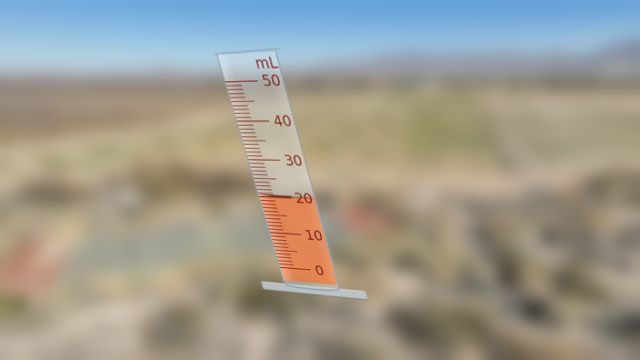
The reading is 20 mL
